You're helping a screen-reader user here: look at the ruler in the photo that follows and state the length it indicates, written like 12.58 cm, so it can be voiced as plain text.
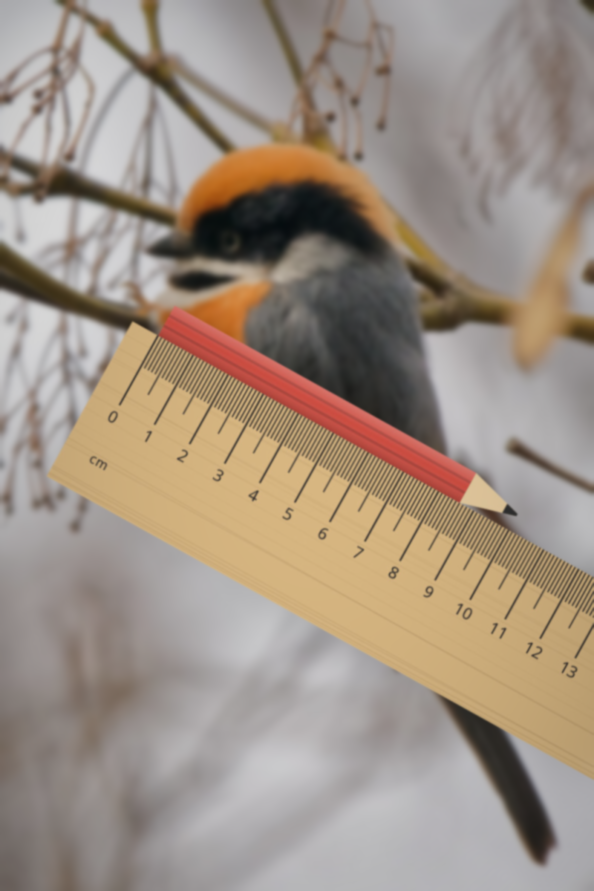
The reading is 10 cm
